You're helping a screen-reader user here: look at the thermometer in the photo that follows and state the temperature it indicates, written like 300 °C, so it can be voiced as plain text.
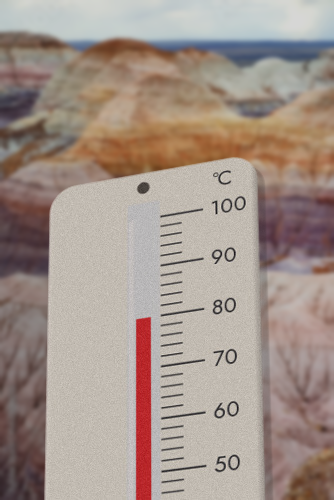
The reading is 80 °C
